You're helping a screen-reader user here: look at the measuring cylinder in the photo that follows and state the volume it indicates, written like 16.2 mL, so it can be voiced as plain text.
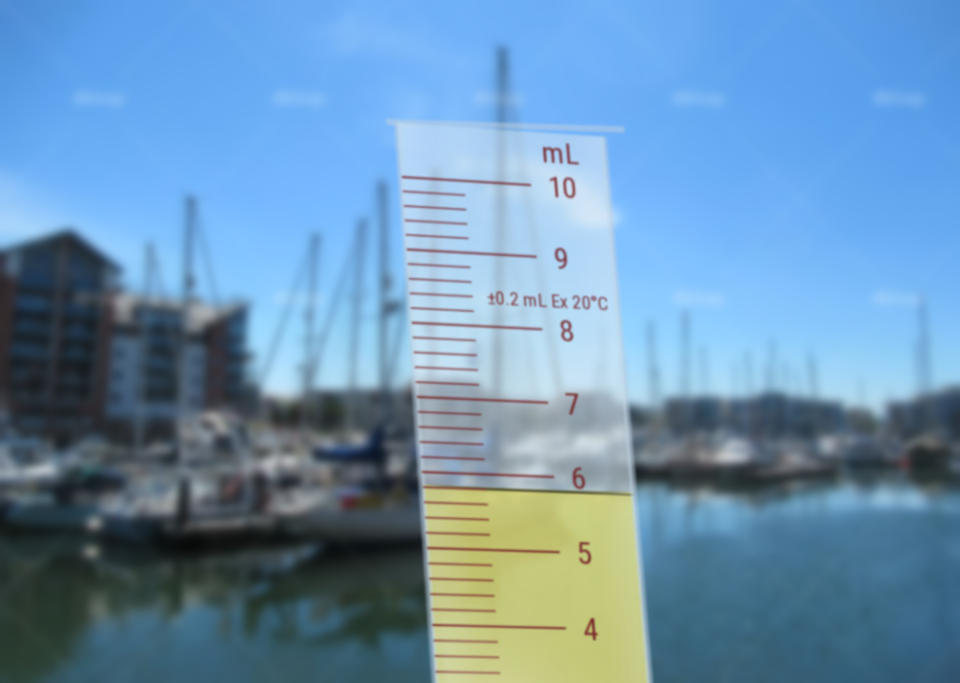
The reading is 5.8 mL
